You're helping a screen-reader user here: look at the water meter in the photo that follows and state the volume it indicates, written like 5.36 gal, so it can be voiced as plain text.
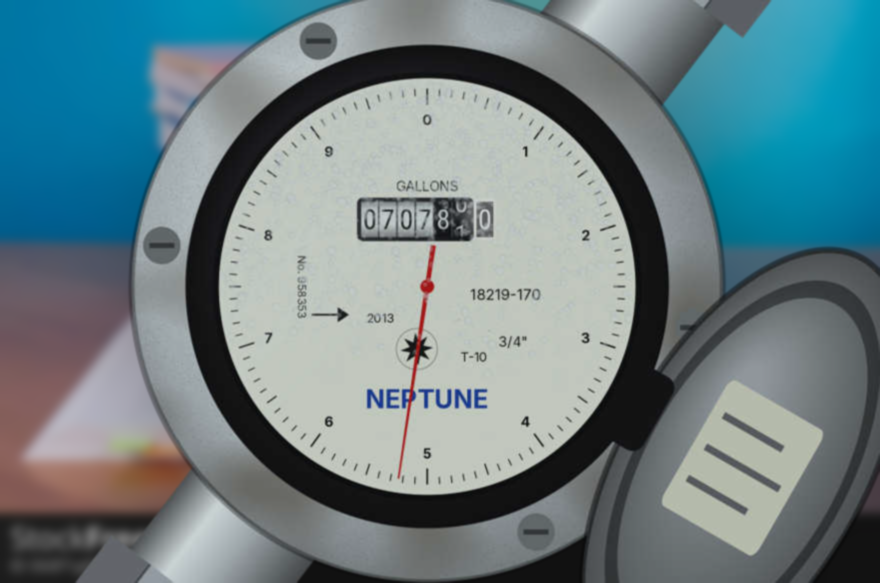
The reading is 707805.2 gal
